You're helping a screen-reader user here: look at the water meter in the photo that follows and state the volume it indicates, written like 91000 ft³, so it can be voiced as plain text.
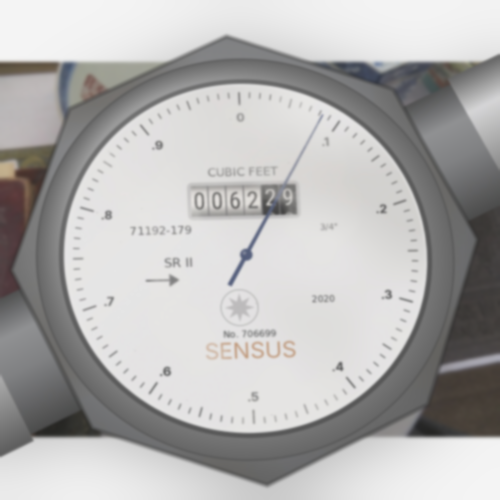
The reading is 6229.08 ft³
